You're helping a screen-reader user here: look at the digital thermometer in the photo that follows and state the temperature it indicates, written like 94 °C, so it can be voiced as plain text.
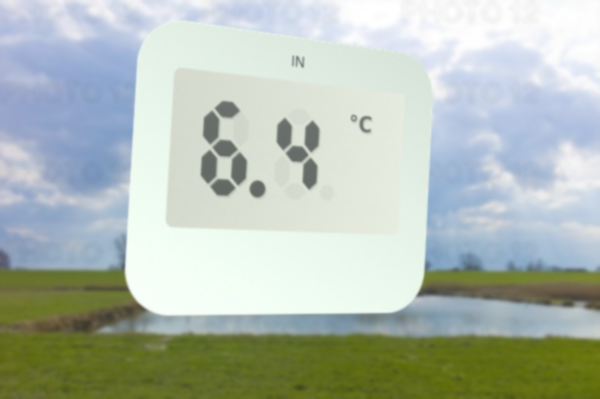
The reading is 6.4 °C
